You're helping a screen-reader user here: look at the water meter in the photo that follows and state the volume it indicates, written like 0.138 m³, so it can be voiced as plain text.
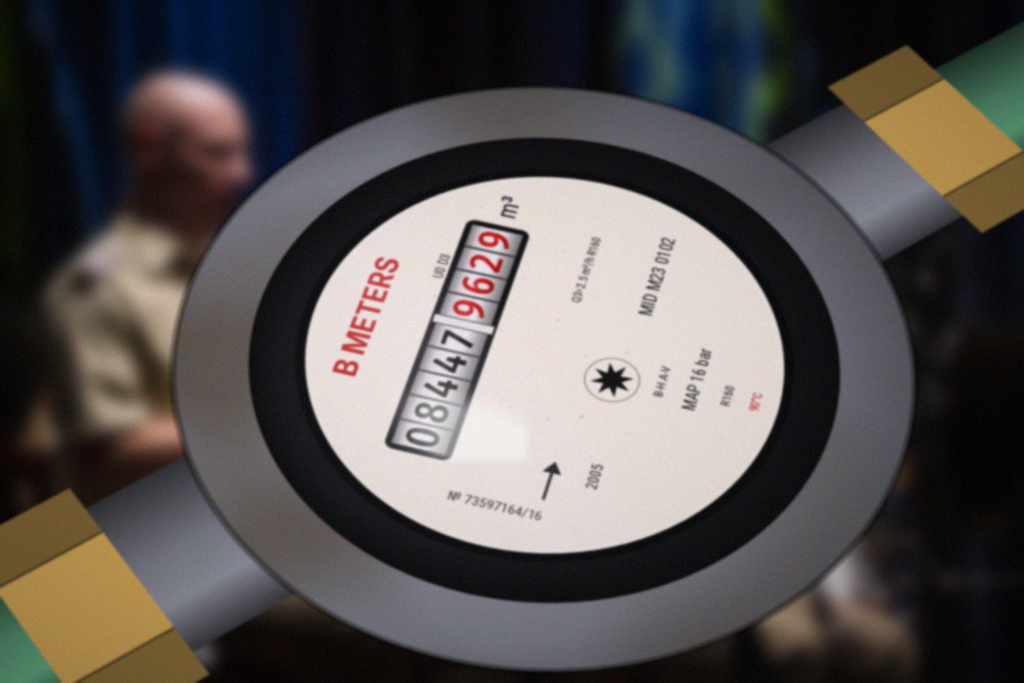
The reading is 8447.9629 m³
